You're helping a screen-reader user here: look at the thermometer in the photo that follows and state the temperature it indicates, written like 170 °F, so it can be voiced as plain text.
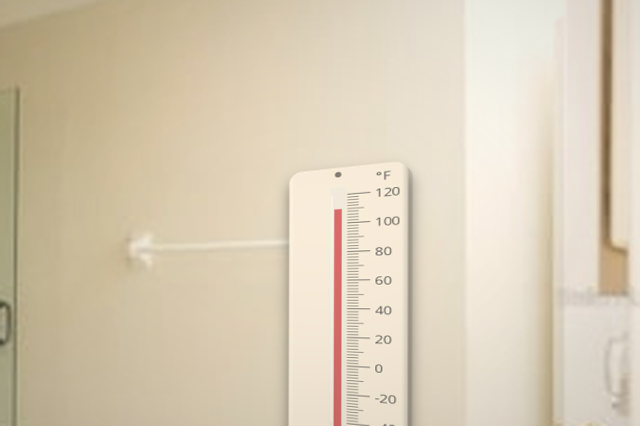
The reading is 110 °F
